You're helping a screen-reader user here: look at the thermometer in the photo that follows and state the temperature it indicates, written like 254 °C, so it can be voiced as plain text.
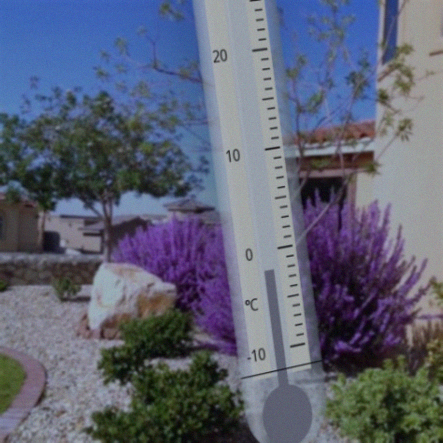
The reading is -2 °C
